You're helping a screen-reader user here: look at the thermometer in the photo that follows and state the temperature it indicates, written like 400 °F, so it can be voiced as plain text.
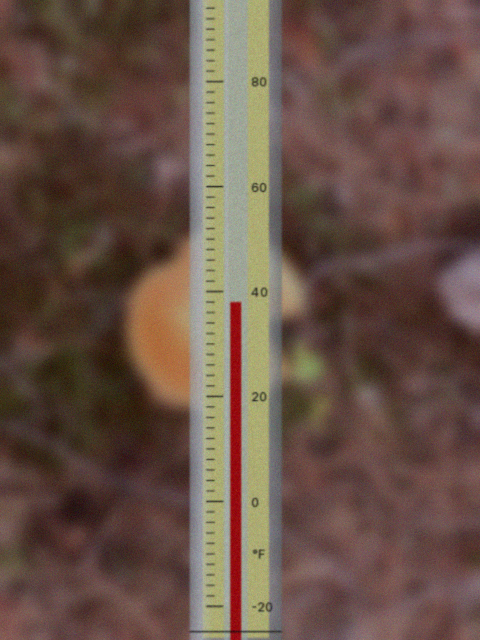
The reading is 38 °F
